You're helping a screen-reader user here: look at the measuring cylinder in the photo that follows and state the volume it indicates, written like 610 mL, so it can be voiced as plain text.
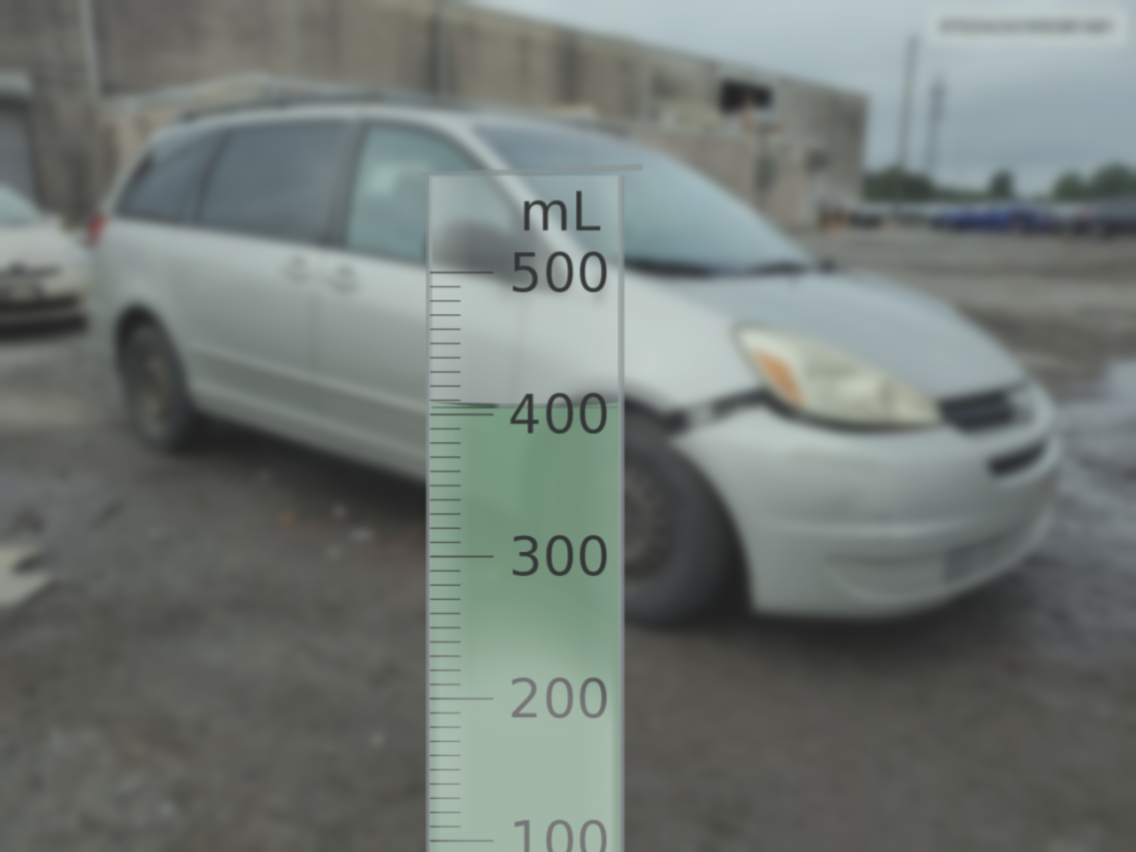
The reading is 405 mL
